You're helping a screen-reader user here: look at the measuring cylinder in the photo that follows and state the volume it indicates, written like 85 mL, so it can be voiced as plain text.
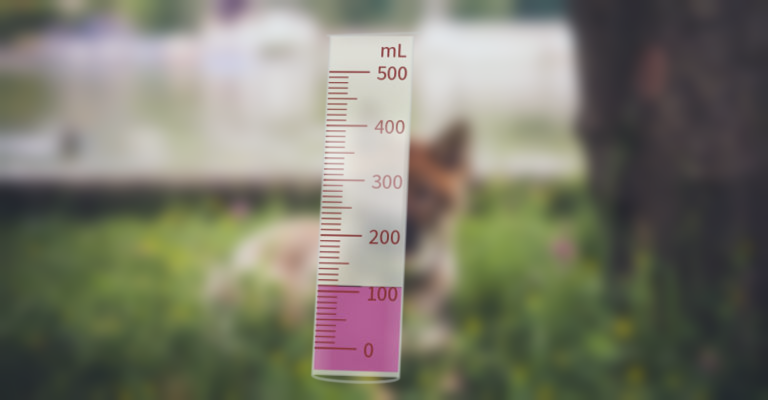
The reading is 110 mL
